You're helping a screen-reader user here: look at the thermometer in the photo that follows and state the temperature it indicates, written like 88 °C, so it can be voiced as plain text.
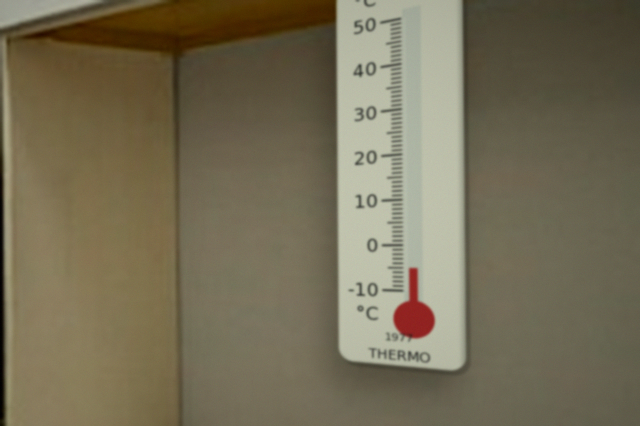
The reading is -5 °C
